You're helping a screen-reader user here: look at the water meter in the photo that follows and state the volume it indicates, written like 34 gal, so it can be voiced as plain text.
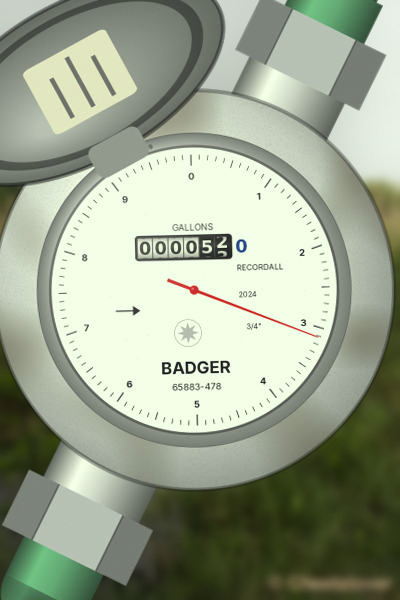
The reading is 523.1 gal
